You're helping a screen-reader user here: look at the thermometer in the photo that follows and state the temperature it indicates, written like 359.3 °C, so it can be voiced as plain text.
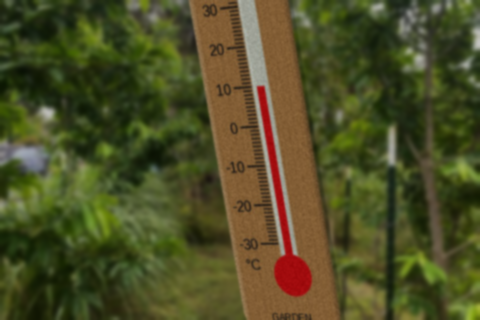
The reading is 10 °C
